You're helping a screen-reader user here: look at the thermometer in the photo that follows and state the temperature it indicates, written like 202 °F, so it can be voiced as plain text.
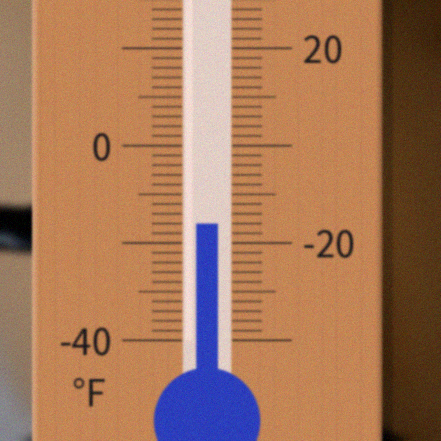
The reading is -16 °F
